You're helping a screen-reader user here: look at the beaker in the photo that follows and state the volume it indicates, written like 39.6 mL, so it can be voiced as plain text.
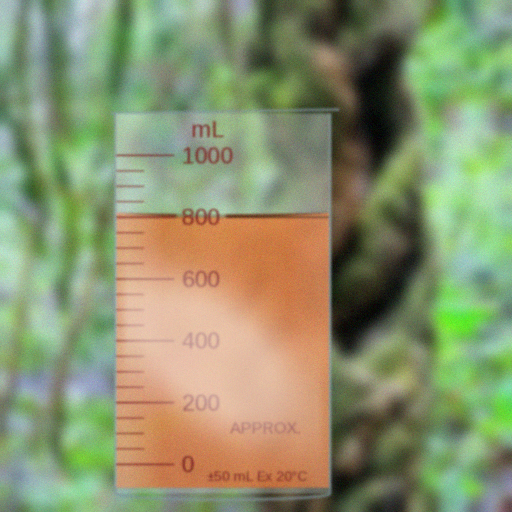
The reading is 800 mL
